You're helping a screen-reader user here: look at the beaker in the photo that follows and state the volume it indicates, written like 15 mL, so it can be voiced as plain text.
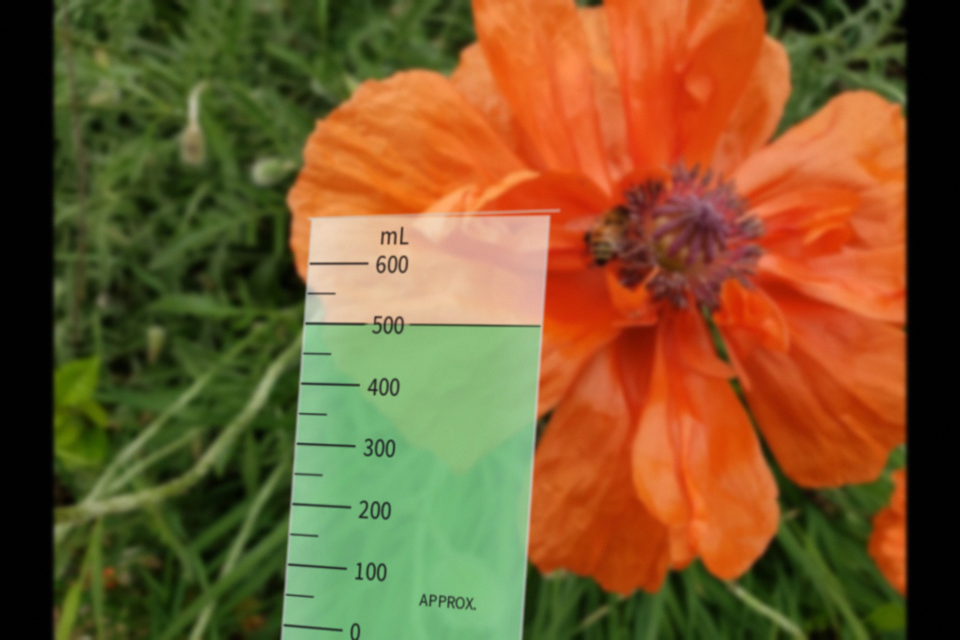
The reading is 500 mL
